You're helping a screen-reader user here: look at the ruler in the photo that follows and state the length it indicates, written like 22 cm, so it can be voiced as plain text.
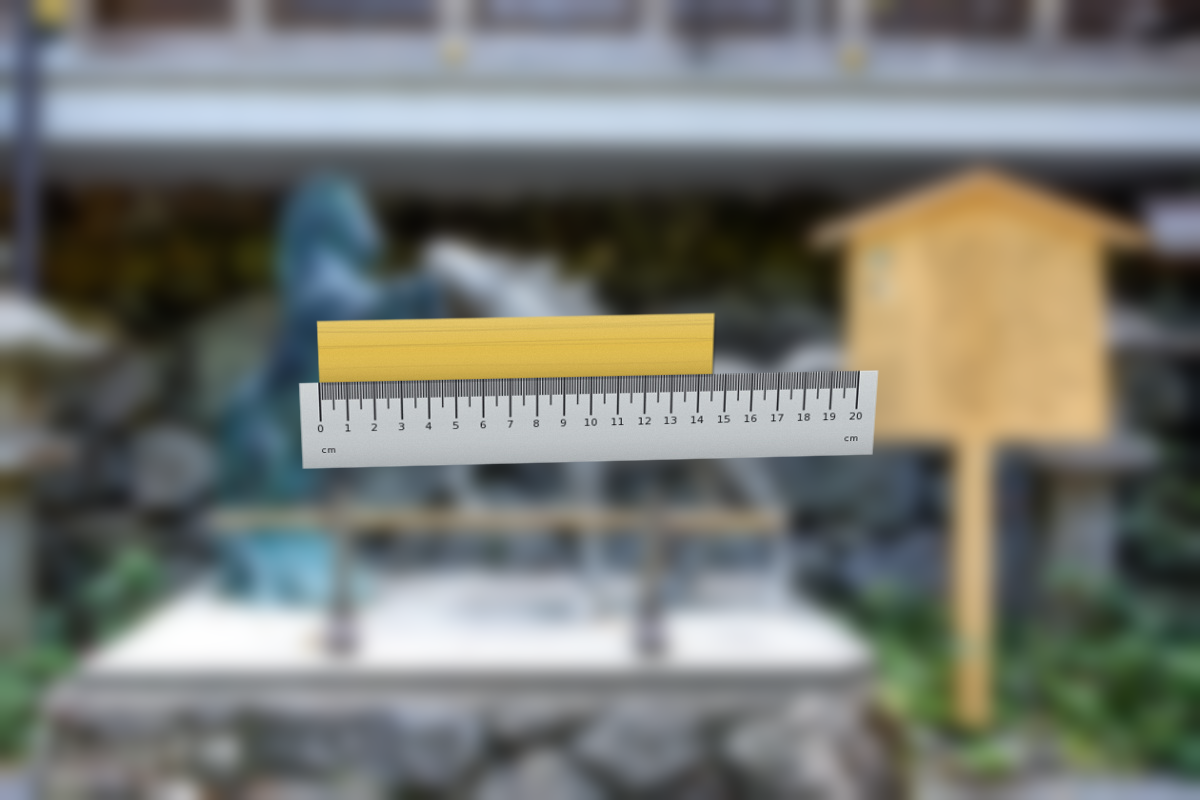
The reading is 14.5 cm
